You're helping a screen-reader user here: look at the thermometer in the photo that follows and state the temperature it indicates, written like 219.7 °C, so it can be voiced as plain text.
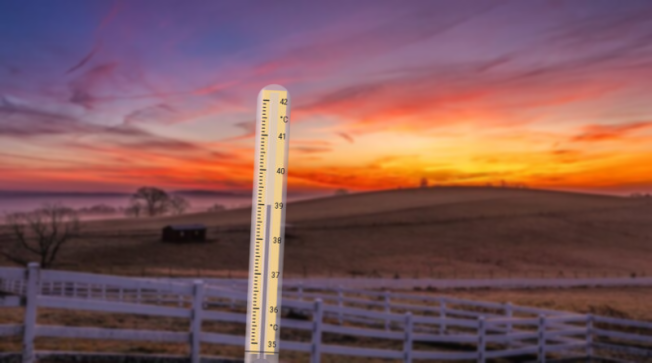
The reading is 39 °C
